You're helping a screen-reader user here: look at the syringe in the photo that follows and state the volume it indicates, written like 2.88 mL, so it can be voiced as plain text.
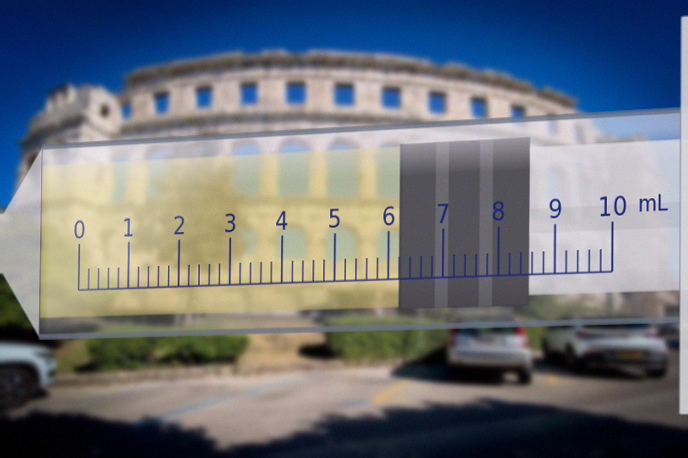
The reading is 6.2 mL
